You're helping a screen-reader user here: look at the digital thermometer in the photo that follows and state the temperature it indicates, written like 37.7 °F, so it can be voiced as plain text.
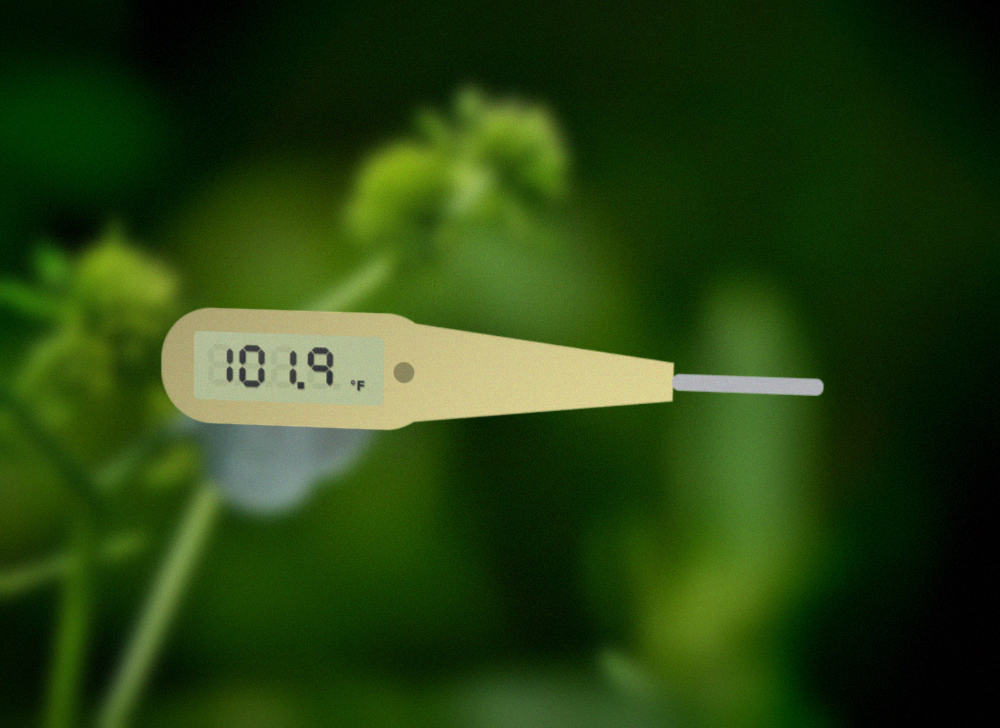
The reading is 101.9 °F
